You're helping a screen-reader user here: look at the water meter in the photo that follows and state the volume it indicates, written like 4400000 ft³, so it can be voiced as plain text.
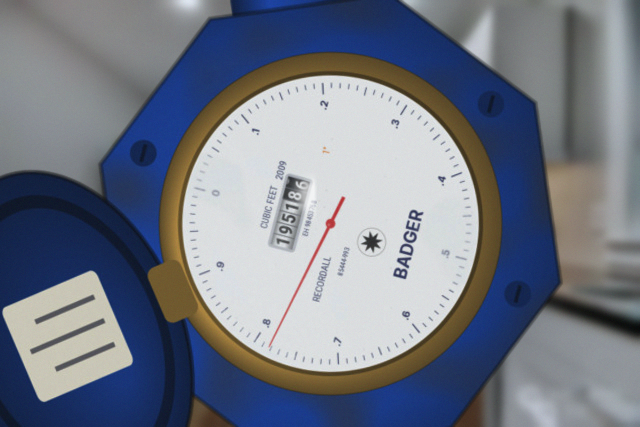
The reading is 195185.78 ft³
